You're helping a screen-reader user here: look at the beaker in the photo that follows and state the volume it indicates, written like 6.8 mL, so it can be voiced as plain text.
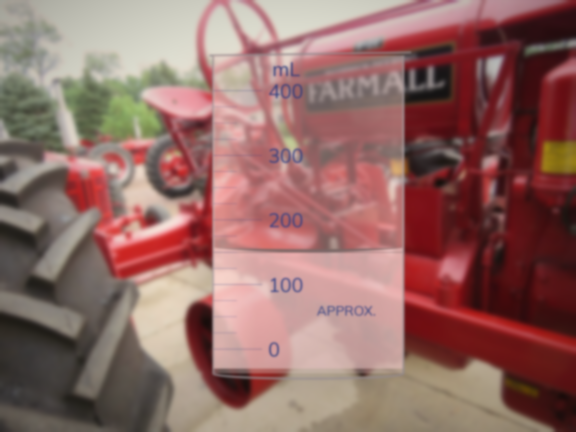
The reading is 150 mL
